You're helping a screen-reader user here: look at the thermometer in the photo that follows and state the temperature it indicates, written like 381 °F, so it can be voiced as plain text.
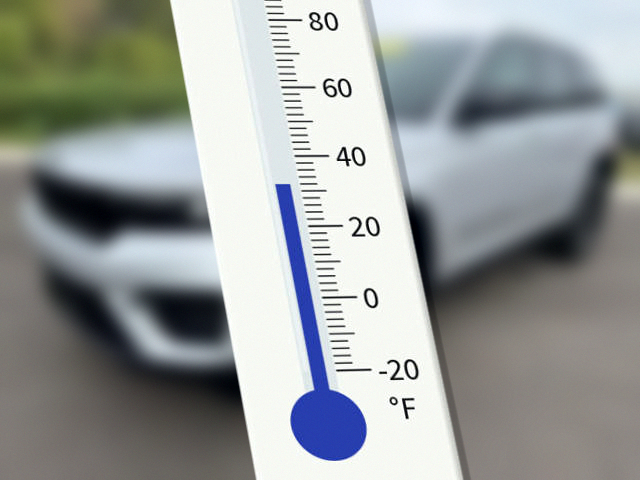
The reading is 32 °F
